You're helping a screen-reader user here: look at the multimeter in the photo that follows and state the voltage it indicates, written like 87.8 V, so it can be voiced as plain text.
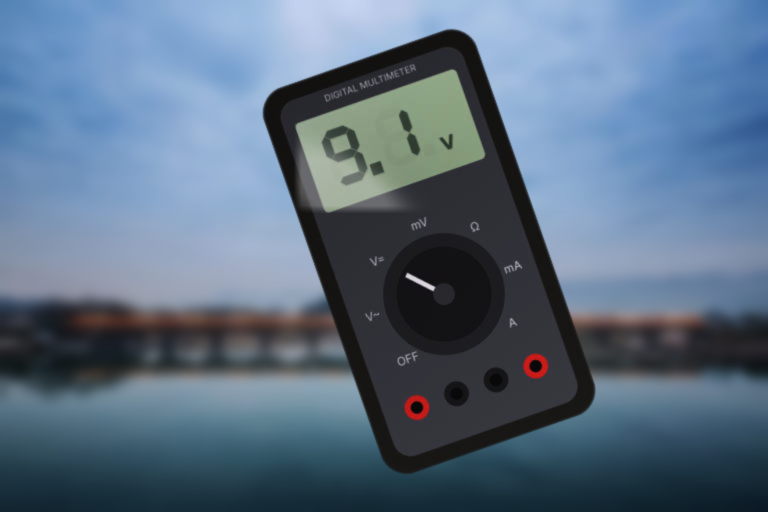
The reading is 9.1 V
